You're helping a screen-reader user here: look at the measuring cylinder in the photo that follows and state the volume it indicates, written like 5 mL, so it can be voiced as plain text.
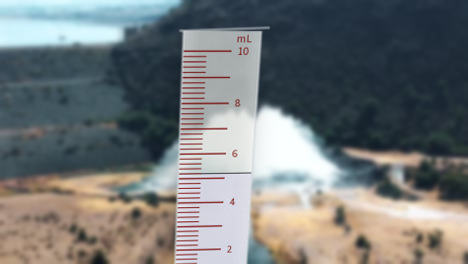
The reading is 5.2 mL
